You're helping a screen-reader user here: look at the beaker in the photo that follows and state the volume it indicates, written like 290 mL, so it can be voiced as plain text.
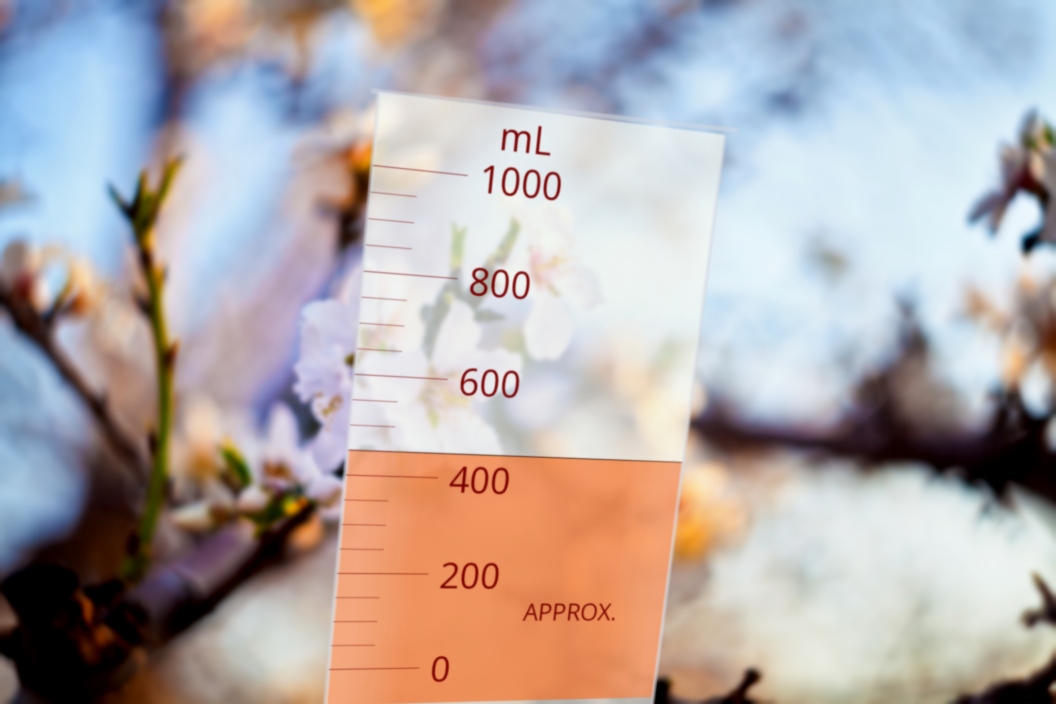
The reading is 450 mL
